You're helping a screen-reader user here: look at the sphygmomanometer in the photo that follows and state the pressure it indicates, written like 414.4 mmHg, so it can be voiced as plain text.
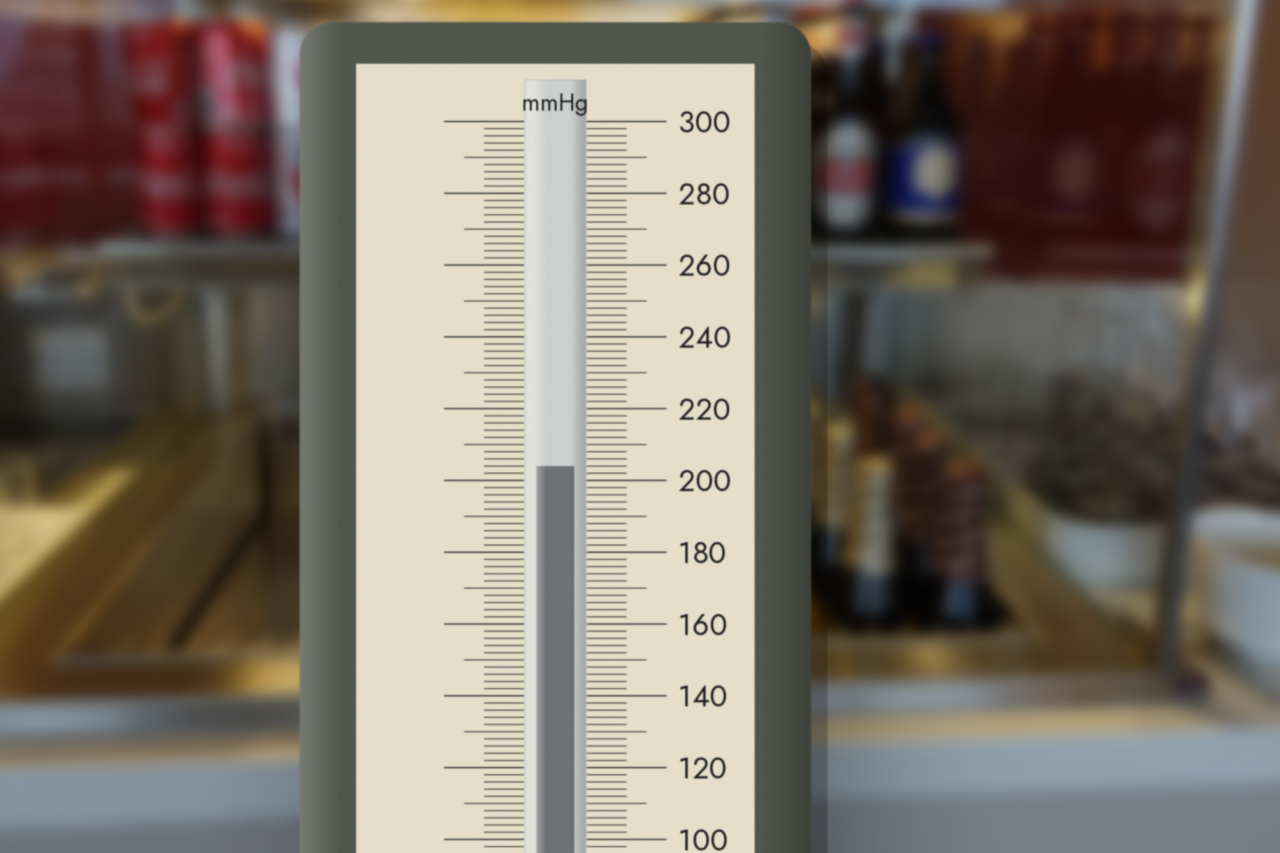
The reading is 204 mmHg
